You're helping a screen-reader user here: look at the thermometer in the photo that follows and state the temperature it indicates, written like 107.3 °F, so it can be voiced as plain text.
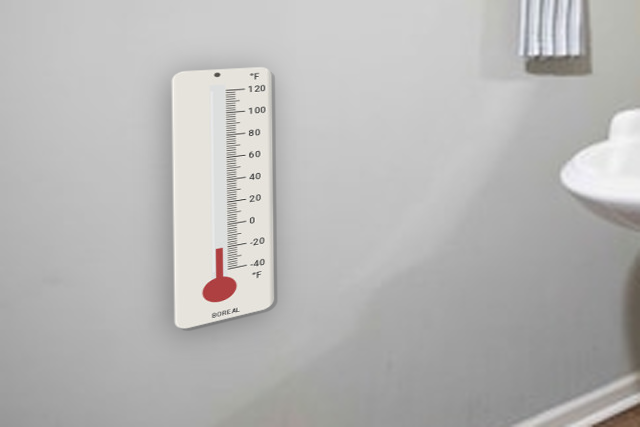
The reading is -20 °F
